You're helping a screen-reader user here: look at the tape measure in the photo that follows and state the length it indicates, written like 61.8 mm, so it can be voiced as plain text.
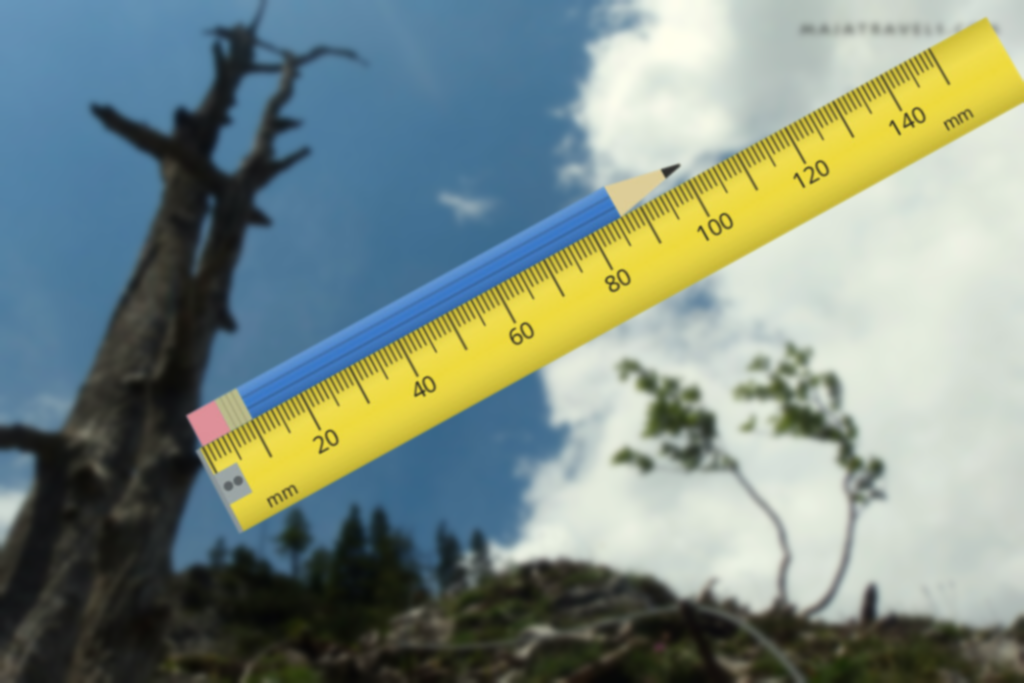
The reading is 100 mm
